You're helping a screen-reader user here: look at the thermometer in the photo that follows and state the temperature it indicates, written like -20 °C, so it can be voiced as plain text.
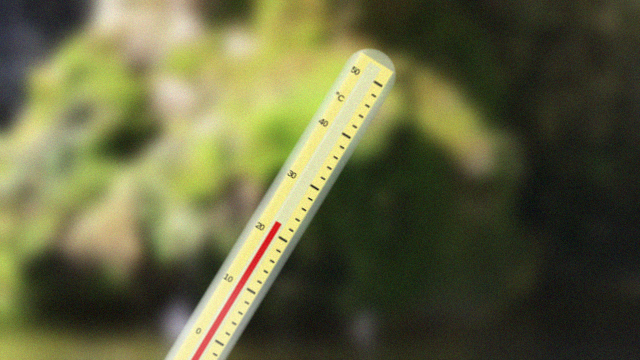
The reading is 22 °C
